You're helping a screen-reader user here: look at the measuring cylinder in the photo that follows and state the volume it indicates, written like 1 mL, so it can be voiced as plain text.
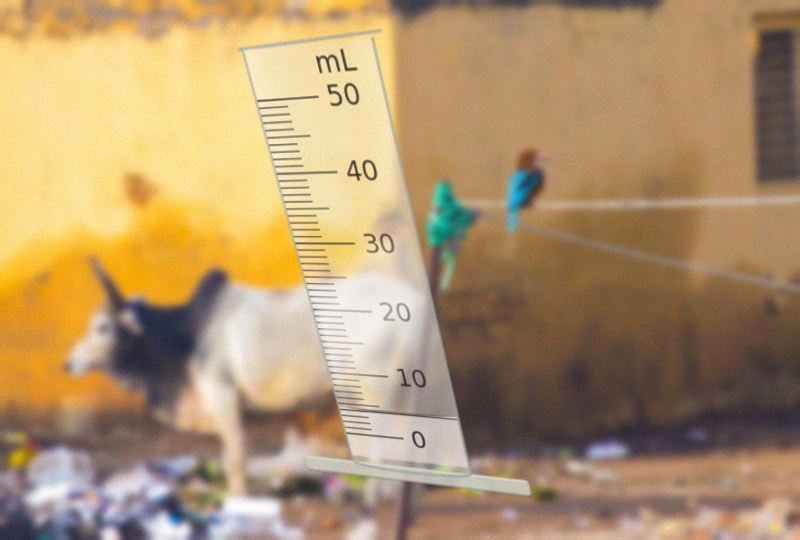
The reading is 4 mL
